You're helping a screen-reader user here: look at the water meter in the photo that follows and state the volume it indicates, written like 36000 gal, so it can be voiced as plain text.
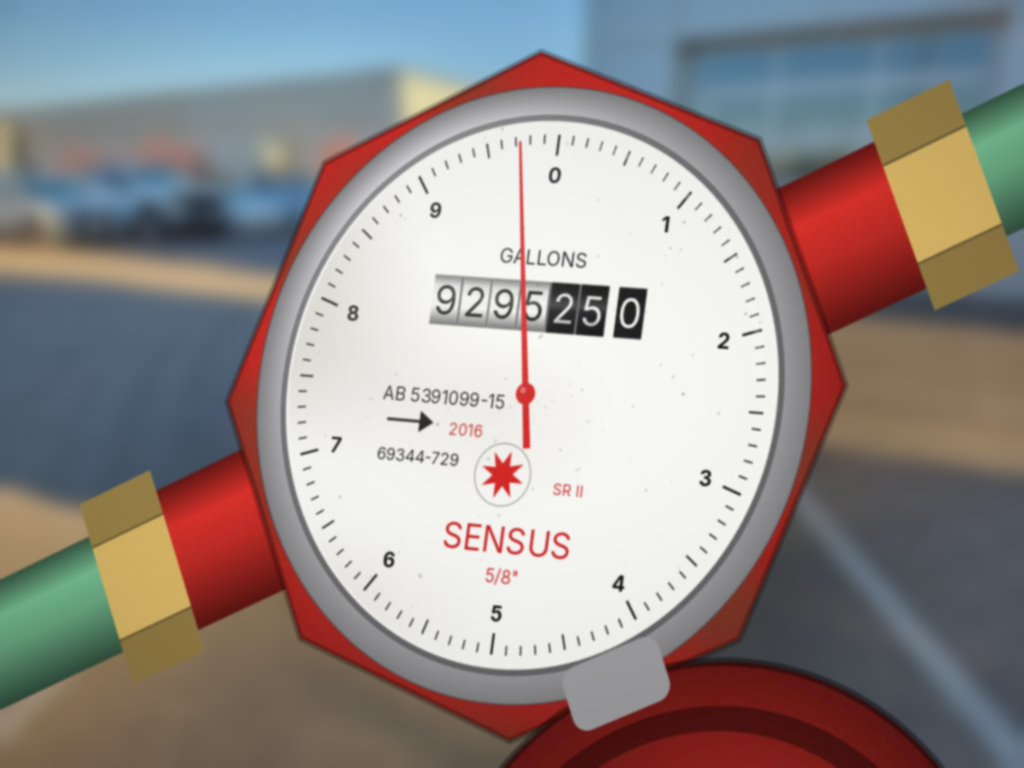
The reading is 9295249.7 gal
